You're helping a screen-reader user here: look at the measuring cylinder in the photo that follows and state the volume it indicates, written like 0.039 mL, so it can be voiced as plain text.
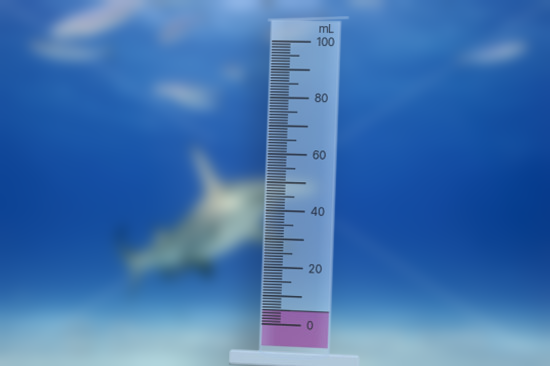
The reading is 5 mL
